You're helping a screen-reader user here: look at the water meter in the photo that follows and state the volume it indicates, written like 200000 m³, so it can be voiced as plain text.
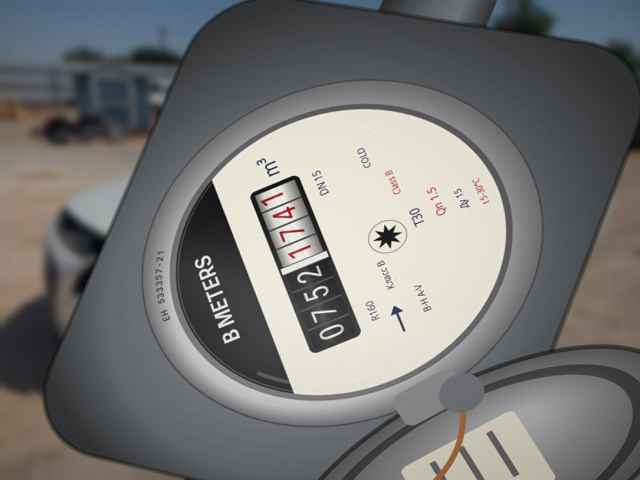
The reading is 752.1741 m³
